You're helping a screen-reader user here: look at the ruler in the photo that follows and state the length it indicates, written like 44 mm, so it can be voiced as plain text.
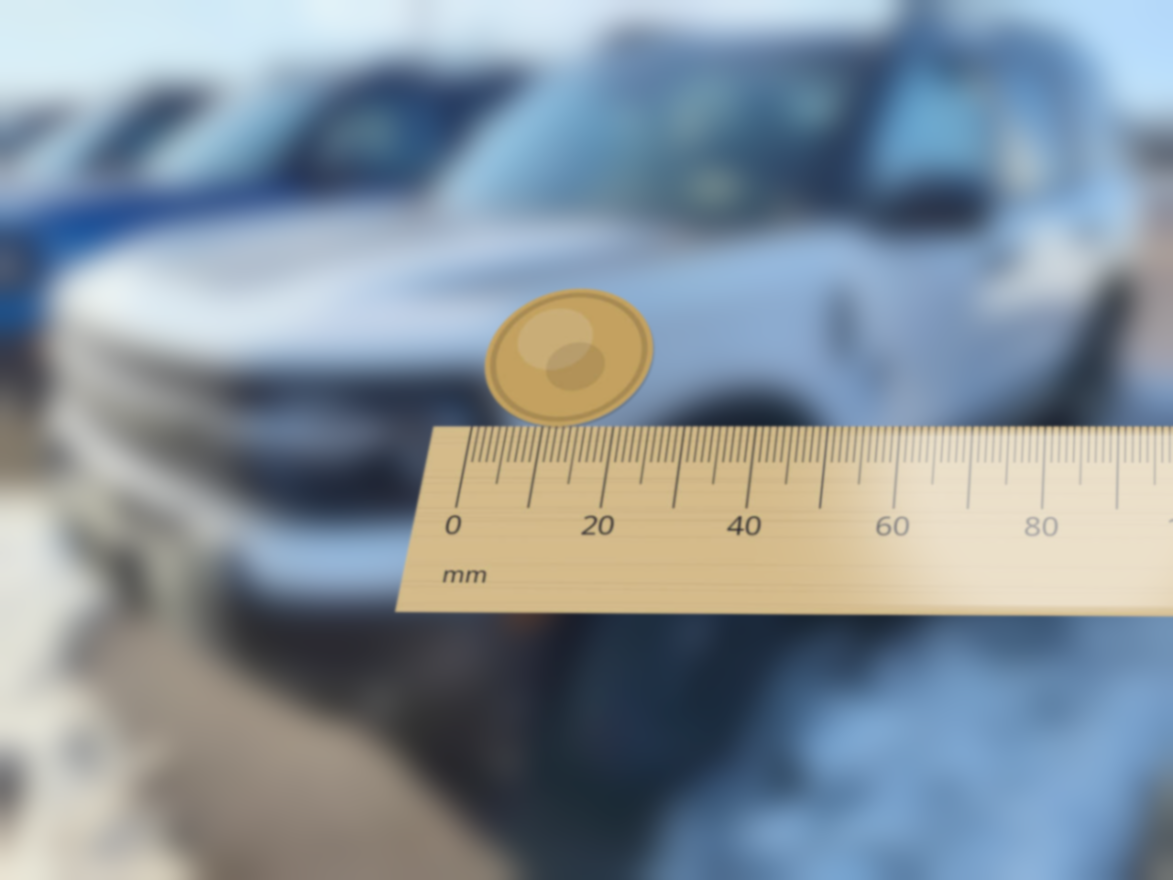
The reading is 24 mm
